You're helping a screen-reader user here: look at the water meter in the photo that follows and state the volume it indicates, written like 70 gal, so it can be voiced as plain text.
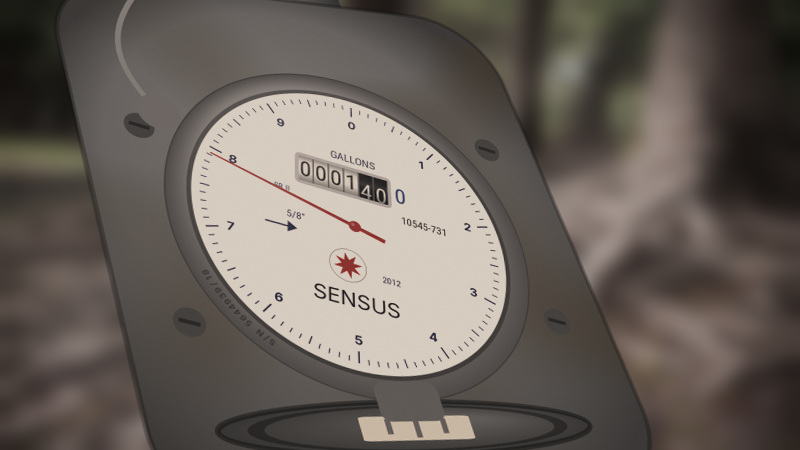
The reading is 1397.9 gal
